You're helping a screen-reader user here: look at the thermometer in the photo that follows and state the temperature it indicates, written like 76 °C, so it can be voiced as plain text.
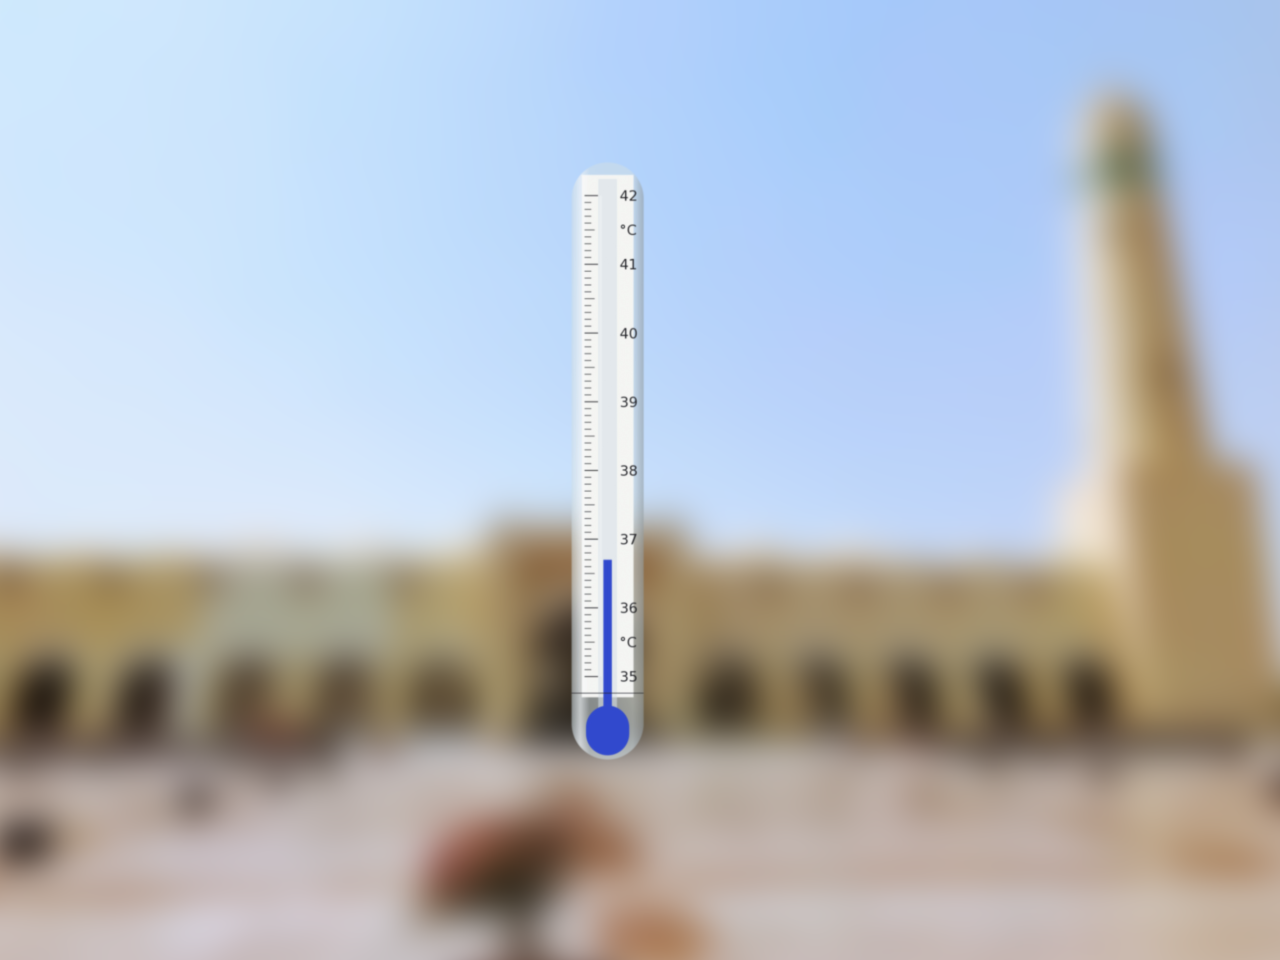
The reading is 36.7 °C
